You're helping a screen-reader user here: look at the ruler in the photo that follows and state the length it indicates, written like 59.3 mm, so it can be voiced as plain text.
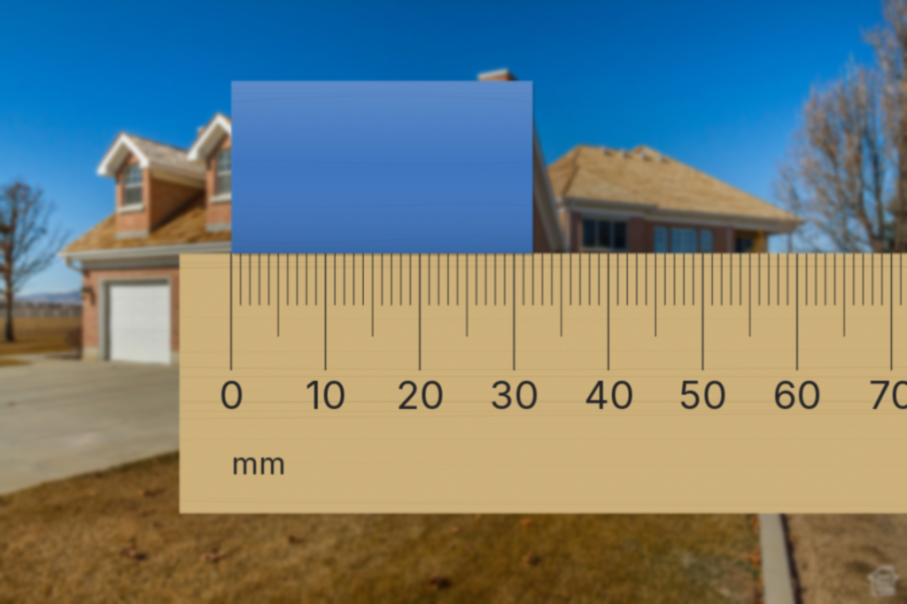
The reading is 32 mm
